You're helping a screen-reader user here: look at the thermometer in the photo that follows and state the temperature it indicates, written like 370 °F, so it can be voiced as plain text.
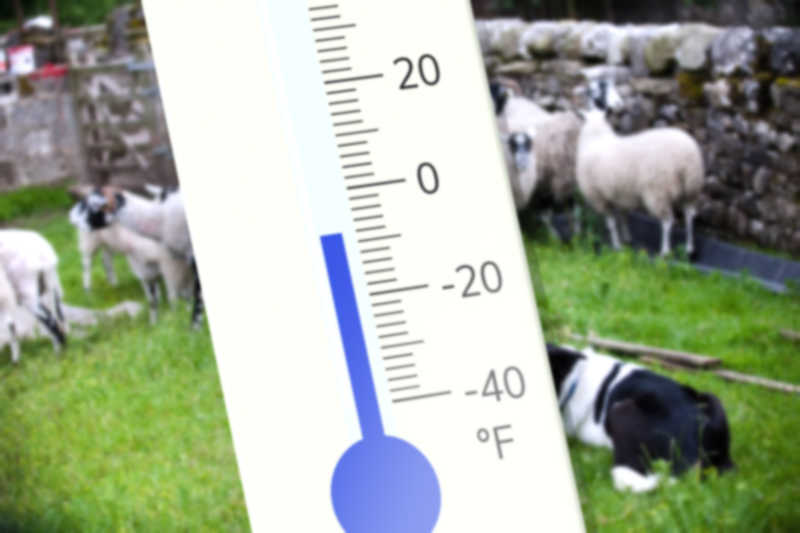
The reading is -8 °F
